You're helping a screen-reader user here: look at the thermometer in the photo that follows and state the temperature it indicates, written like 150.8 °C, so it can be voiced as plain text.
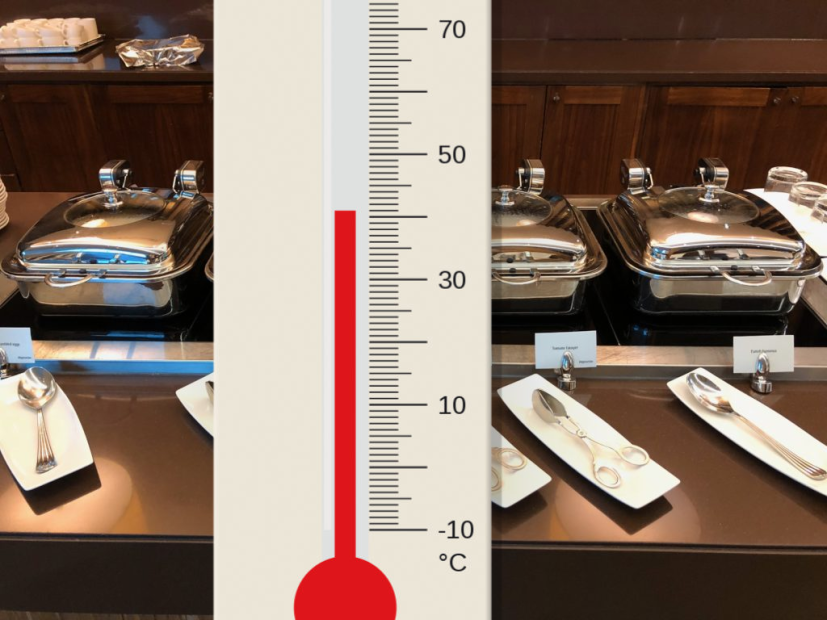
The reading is 41 °C
